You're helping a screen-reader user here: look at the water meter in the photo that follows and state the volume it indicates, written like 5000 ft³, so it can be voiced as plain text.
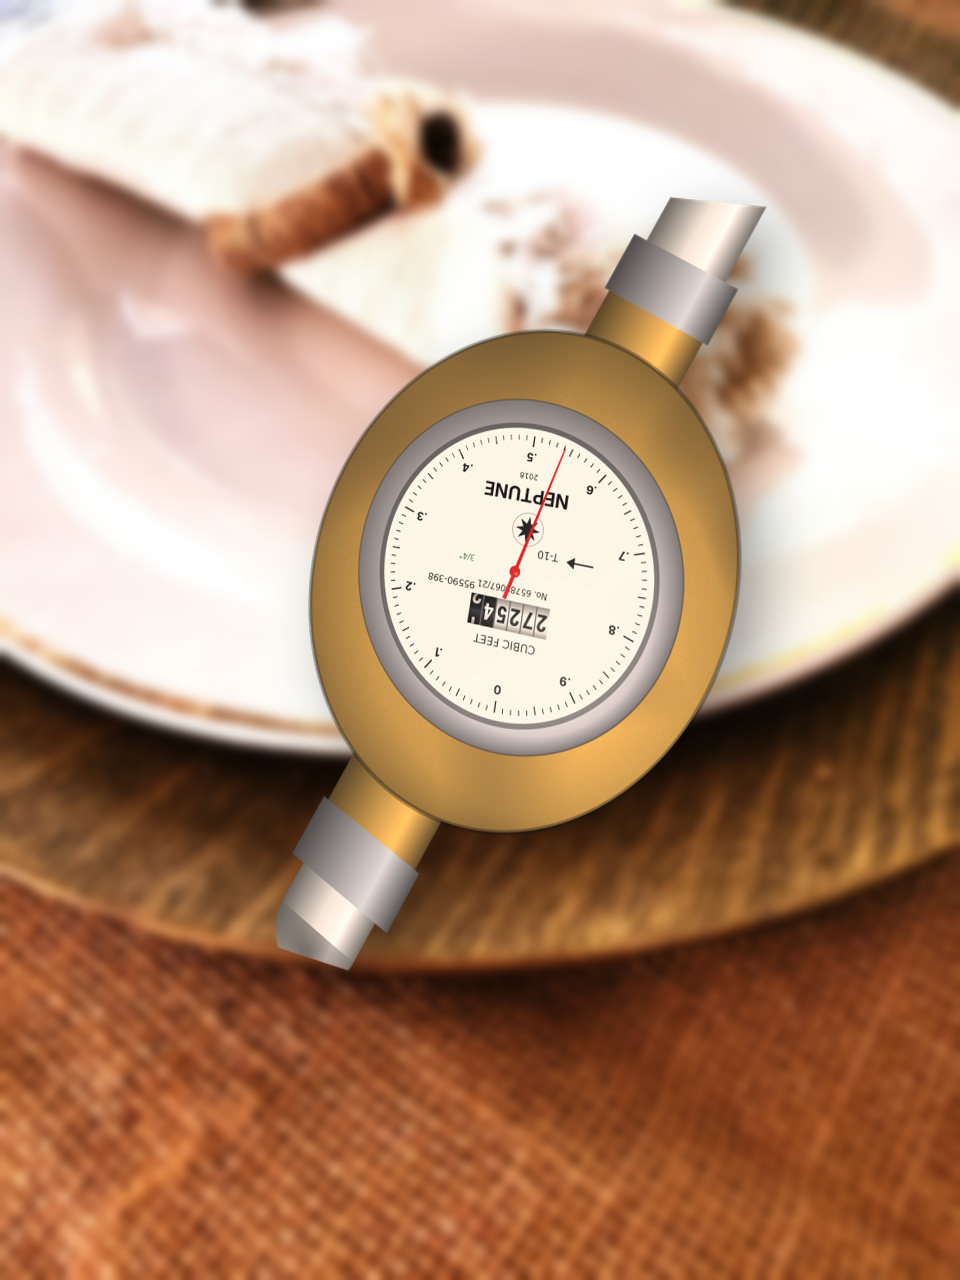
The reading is 272541.54 ft³
